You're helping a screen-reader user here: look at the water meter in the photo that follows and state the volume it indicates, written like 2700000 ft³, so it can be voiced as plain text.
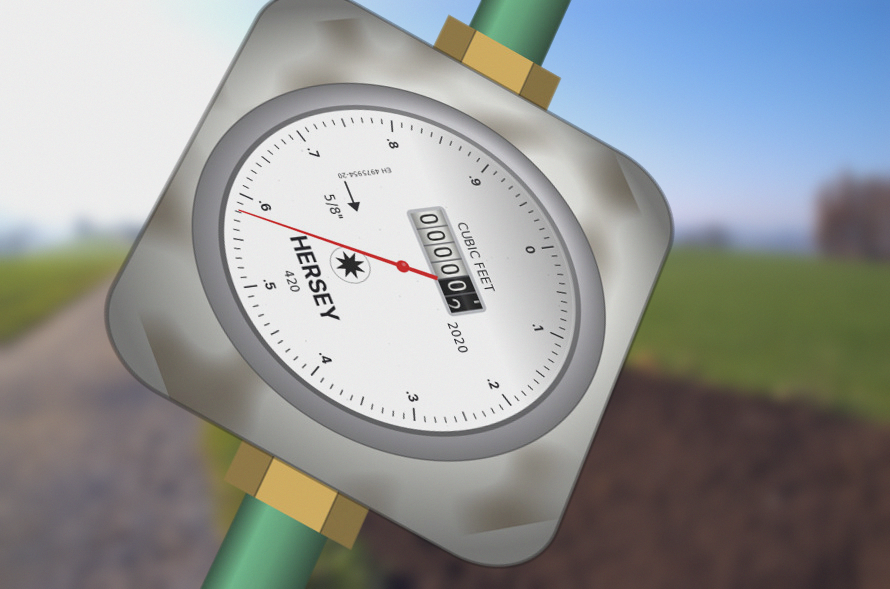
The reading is 1.58 ft³
